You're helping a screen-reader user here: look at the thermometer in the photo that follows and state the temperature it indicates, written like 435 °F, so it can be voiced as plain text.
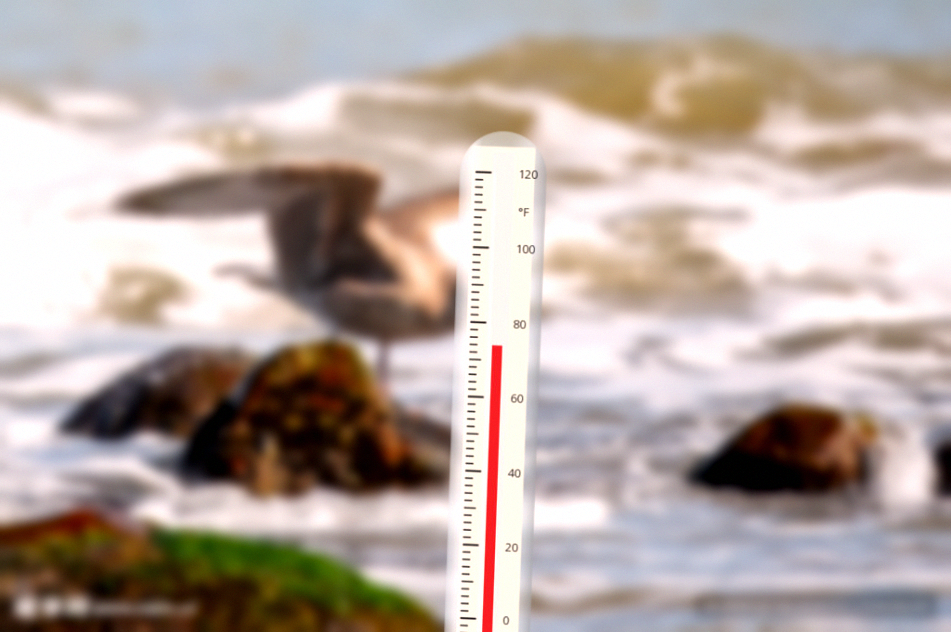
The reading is 74 °F
